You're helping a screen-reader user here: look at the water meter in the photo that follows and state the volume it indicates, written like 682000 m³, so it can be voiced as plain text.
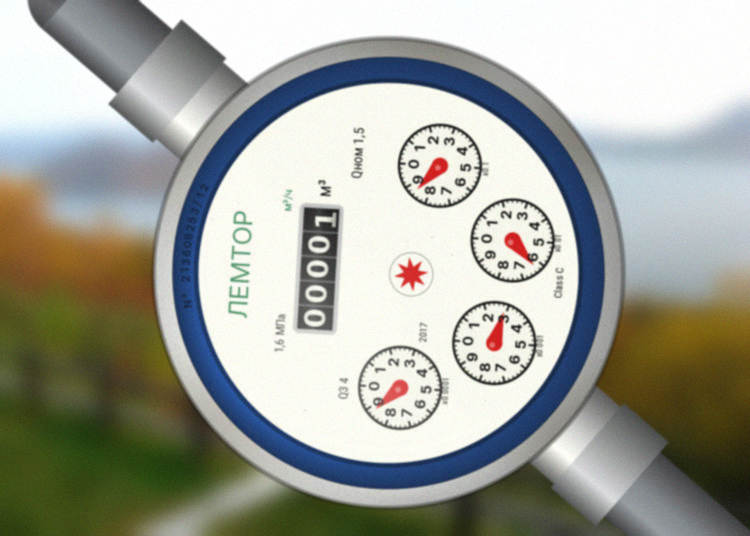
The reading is 0.8628 m³
